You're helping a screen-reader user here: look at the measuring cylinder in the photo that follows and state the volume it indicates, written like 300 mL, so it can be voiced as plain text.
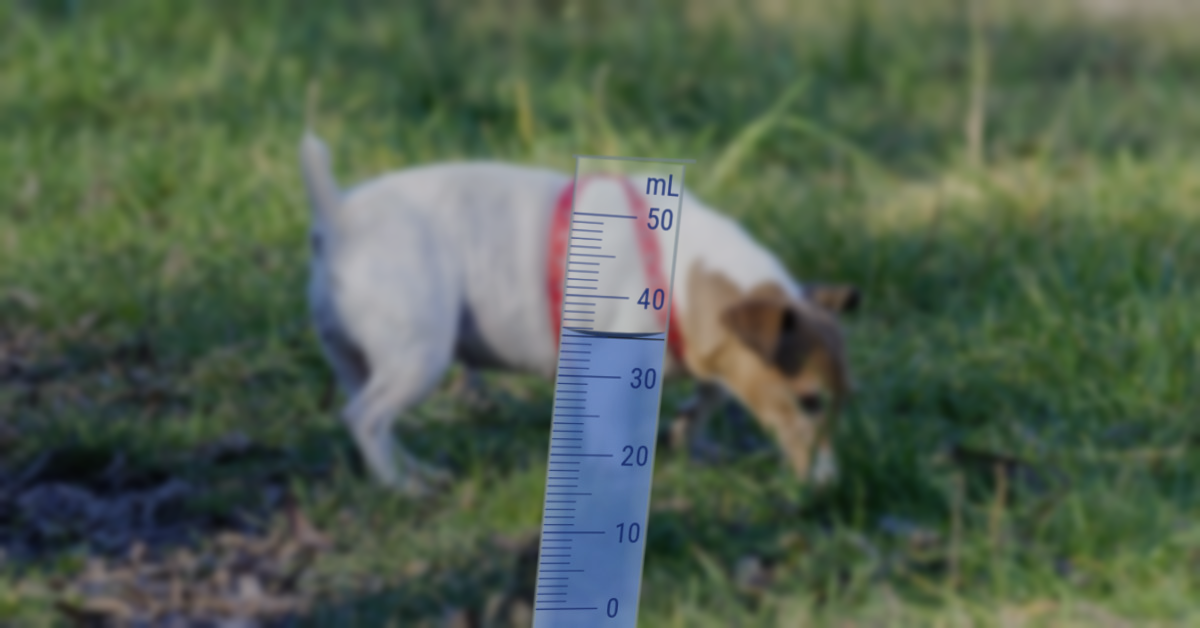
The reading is 35 mL
